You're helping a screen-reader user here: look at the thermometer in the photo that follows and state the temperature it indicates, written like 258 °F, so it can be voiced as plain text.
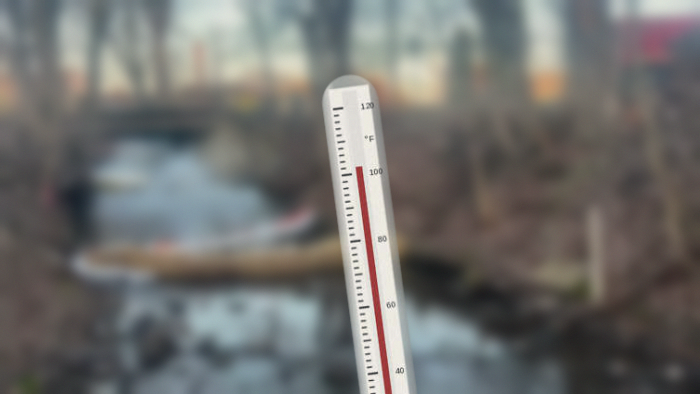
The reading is 102 °F
